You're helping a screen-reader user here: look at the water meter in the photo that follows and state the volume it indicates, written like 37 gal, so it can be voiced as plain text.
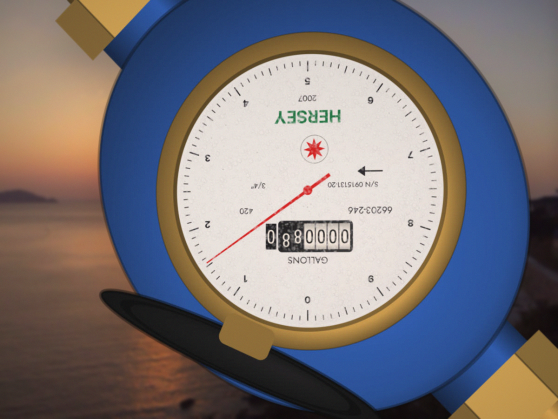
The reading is 881.5 gal
